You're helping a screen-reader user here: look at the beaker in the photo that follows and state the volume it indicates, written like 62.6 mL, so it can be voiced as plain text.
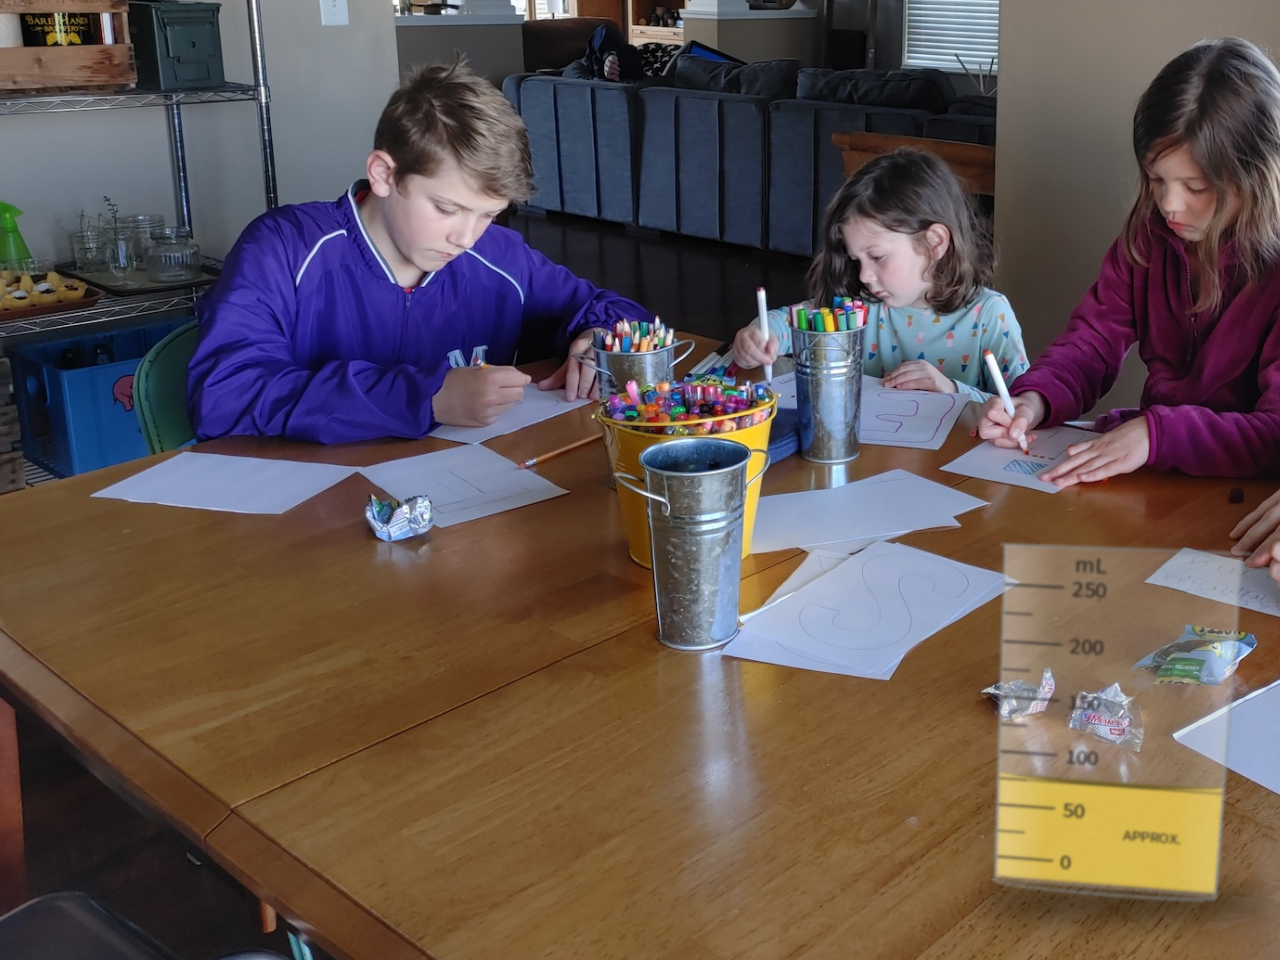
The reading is 75 mL
